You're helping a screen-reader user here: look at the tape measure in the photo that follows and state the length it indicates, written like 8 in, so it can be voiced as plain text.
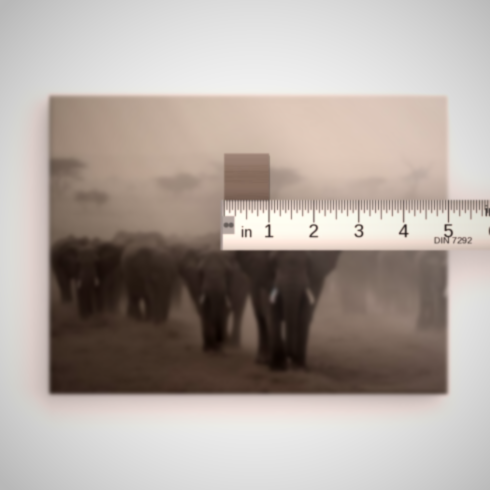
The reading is 1 in
